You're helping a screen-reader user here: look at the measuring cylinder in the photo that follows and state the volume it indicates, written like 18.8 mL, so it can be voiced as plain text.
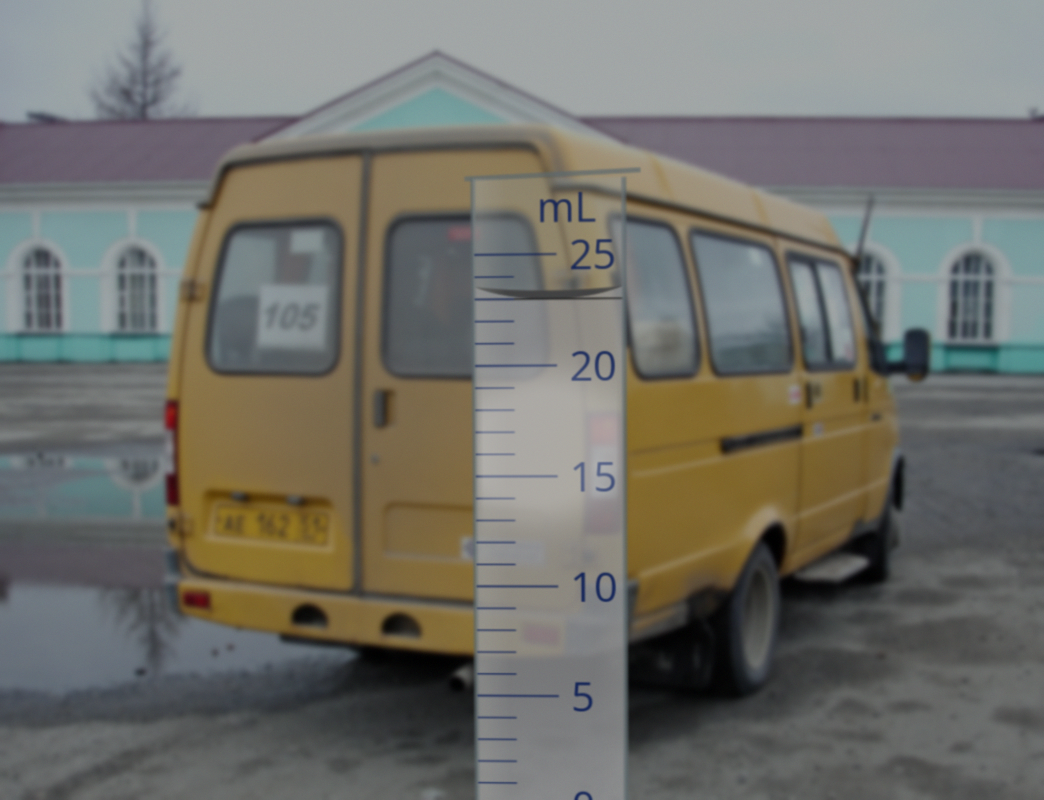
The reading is 23 mL
